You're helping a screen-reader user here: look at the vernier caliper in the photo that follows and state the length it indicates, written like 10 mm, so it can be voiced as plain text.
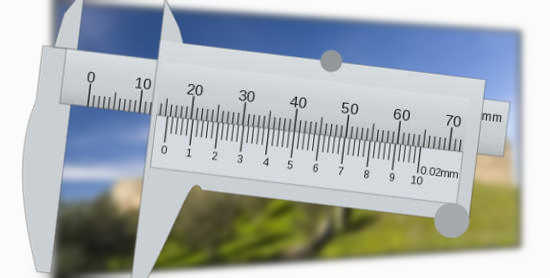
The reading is 15.5 mm
